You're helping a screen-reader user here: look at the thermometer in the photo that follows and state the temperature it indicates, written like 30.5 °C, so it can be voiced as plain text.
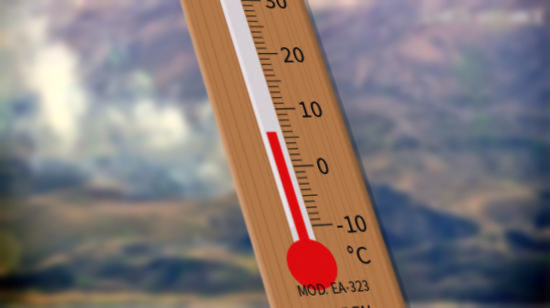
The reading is 6 °C
